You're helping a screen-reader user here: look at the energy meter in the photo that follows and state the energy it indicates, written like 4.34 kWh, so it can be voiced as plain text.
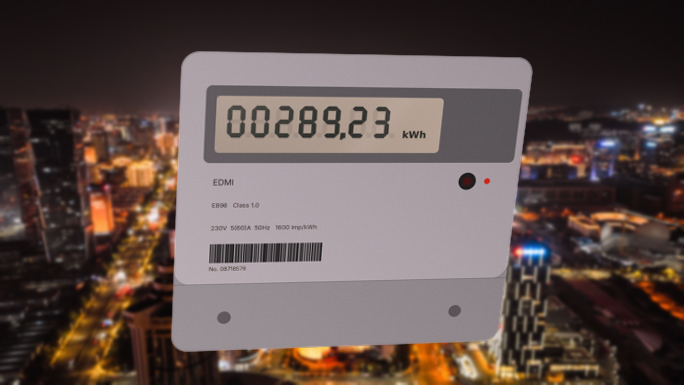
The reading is 289.23 kWh
